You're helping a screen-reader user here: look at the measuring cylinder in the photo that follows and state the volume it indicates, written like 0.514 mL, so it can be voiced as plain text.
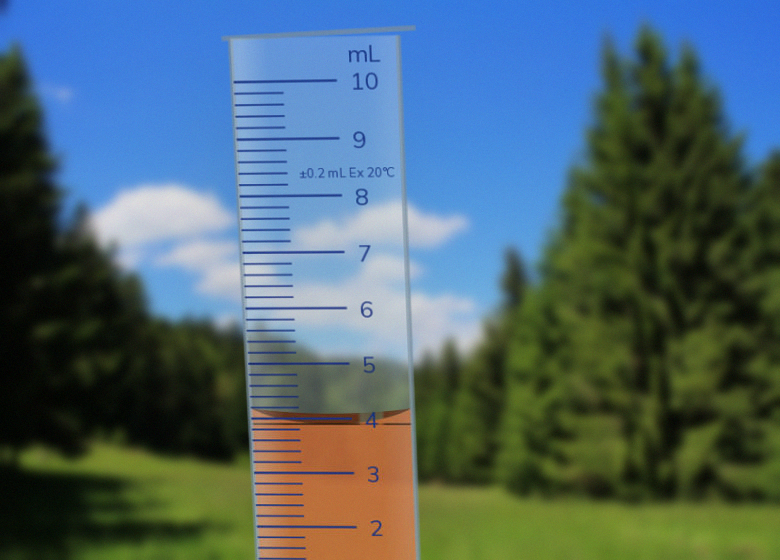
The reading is 3.9 mL
